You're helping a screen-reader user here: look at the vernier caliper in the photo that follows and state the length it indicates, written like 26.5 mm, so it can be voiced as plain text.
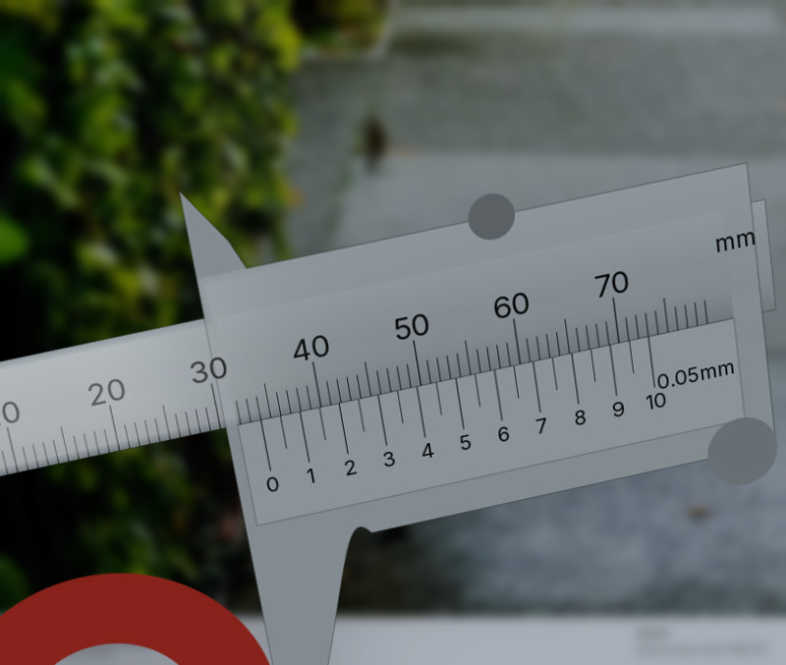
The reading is 34.0 mm
